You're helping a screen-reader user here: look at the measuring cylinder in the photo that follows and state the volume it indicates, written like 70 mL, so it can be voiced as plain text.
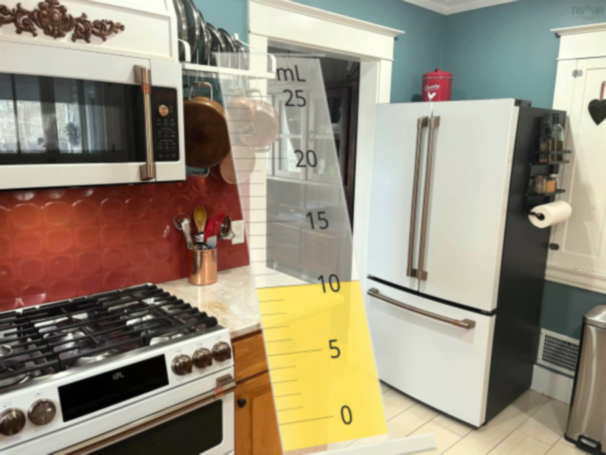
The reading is 10 mL
